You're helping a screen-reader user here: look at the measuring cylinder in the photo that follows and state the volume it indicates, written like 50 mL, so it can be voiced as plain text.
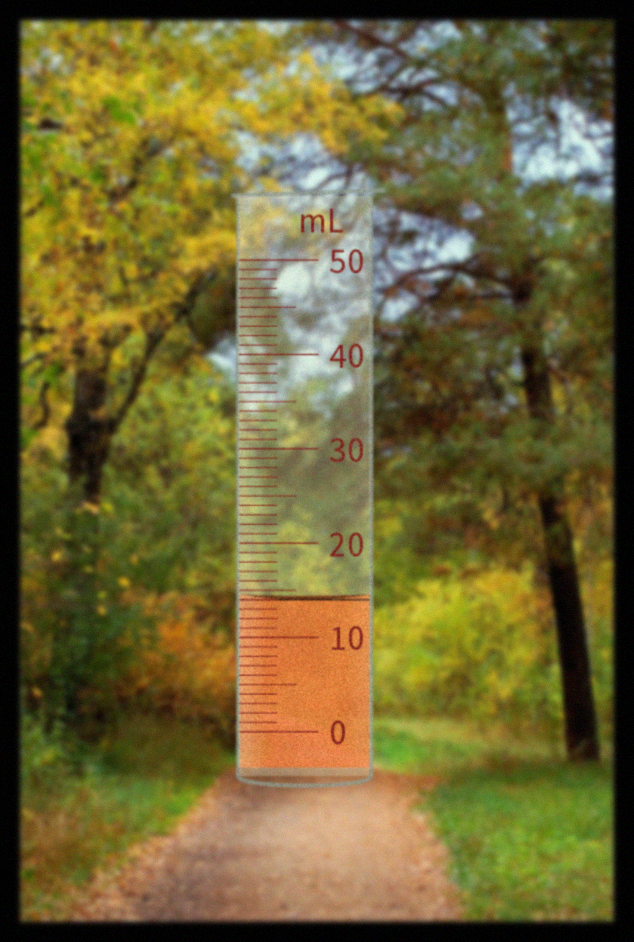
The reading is 14 mL
